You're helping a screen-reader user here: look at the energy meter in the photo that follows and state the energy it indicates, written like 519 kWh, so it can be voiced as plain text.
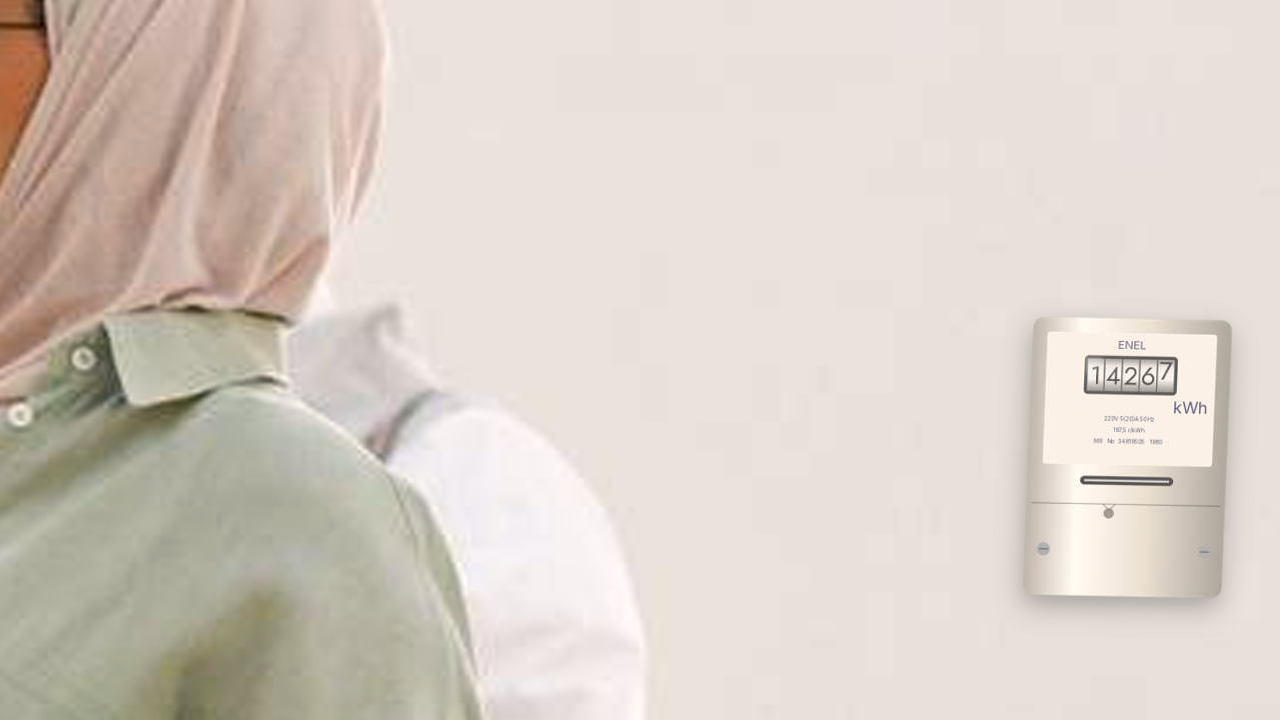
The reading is 14267 kWh
